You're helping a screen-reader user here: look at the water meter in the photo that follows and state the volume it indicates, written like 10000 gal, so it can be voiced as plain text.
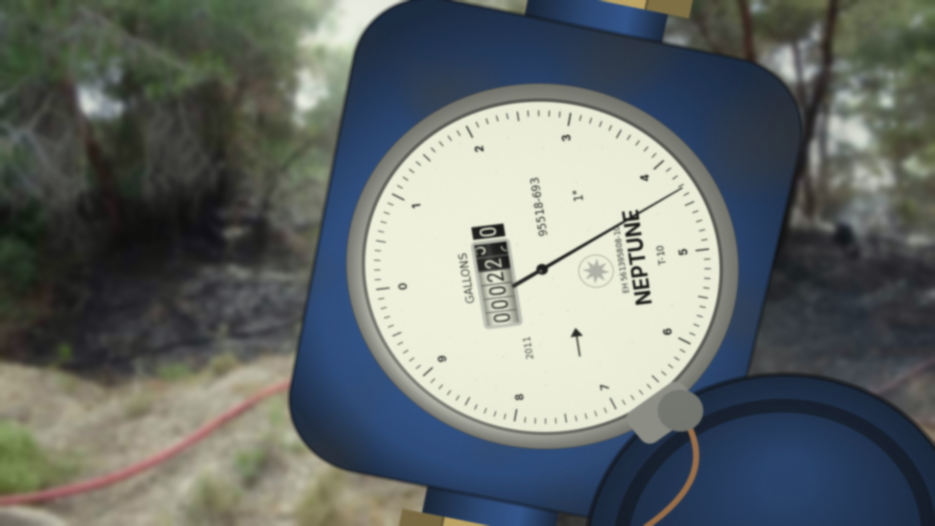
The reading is 2254.3 gal
